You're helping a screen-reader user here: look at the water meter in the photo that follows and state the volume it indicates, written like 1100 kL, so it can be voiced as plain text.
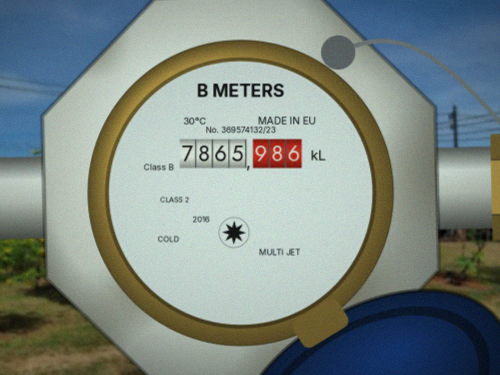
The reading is 7865.986 kL
